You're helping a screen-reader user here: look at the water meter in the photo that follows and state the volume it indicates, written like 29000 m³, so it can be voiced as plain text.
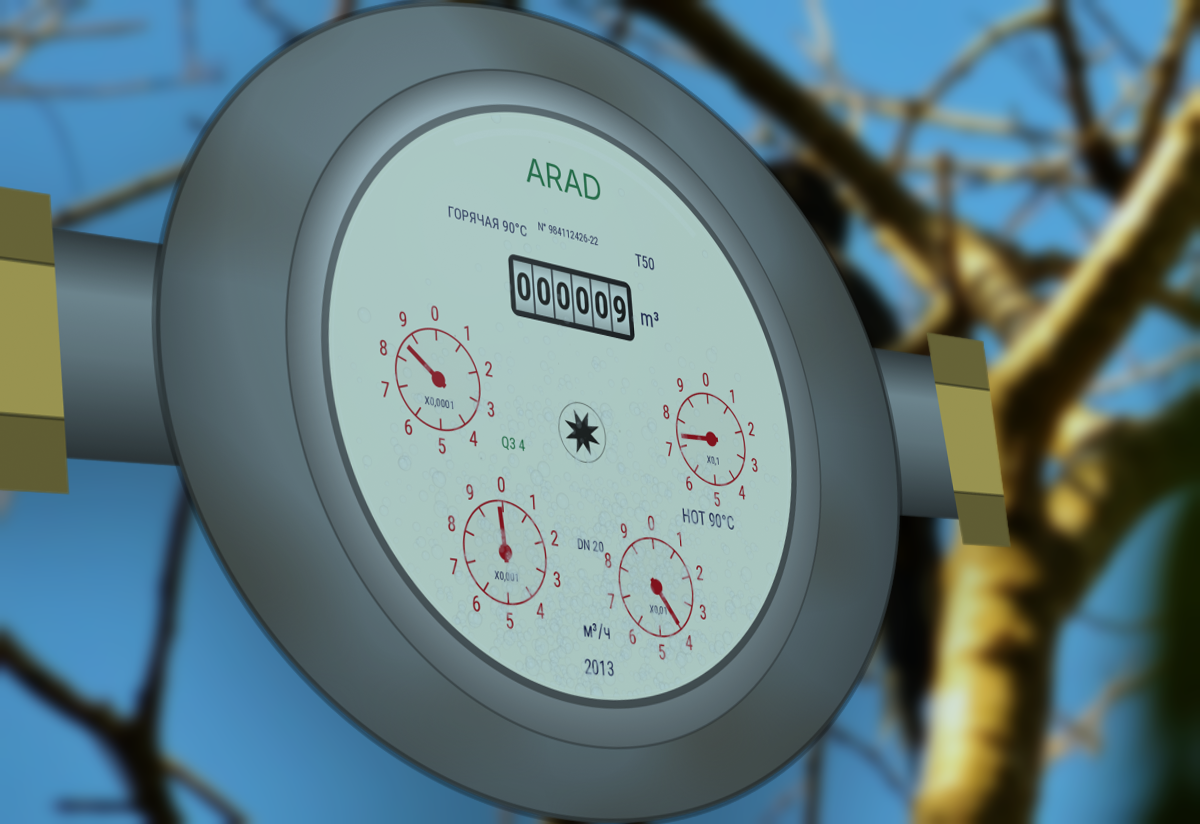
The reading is 9.7398 m³
